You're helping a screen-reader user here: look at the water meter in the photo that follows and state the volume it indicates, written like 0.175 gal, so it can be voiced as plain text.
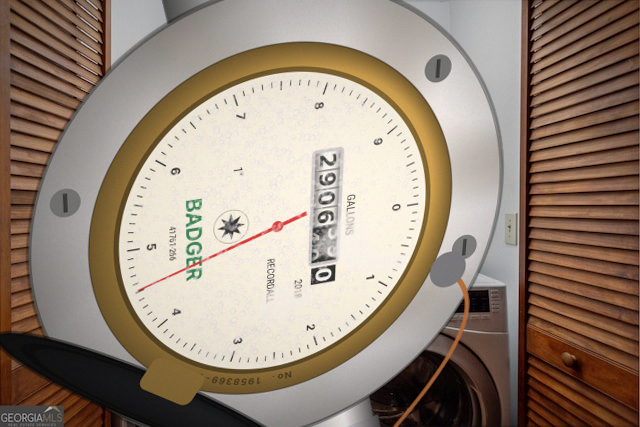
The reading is 2906394.5 gal
